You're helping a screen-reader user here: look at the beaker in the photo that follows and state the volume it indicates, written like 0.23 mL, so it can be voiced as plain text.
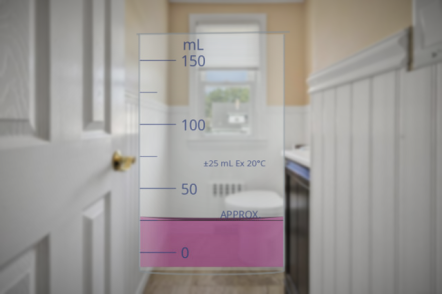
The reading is 25 mL
